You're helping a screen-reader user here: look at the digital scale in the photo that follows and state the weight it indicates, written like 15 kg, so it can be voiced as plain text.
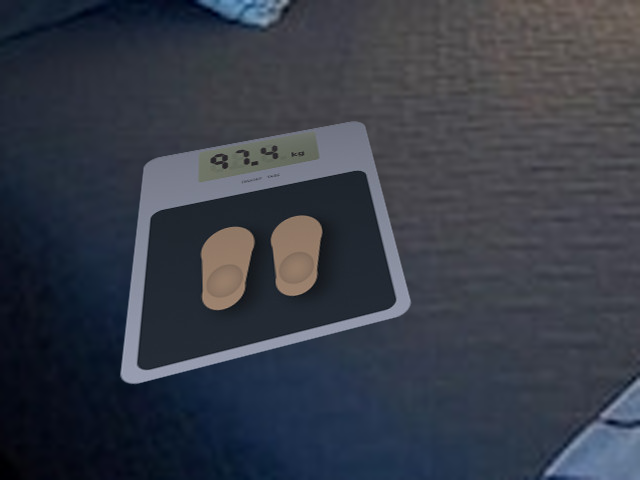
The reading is 97.4 kg
